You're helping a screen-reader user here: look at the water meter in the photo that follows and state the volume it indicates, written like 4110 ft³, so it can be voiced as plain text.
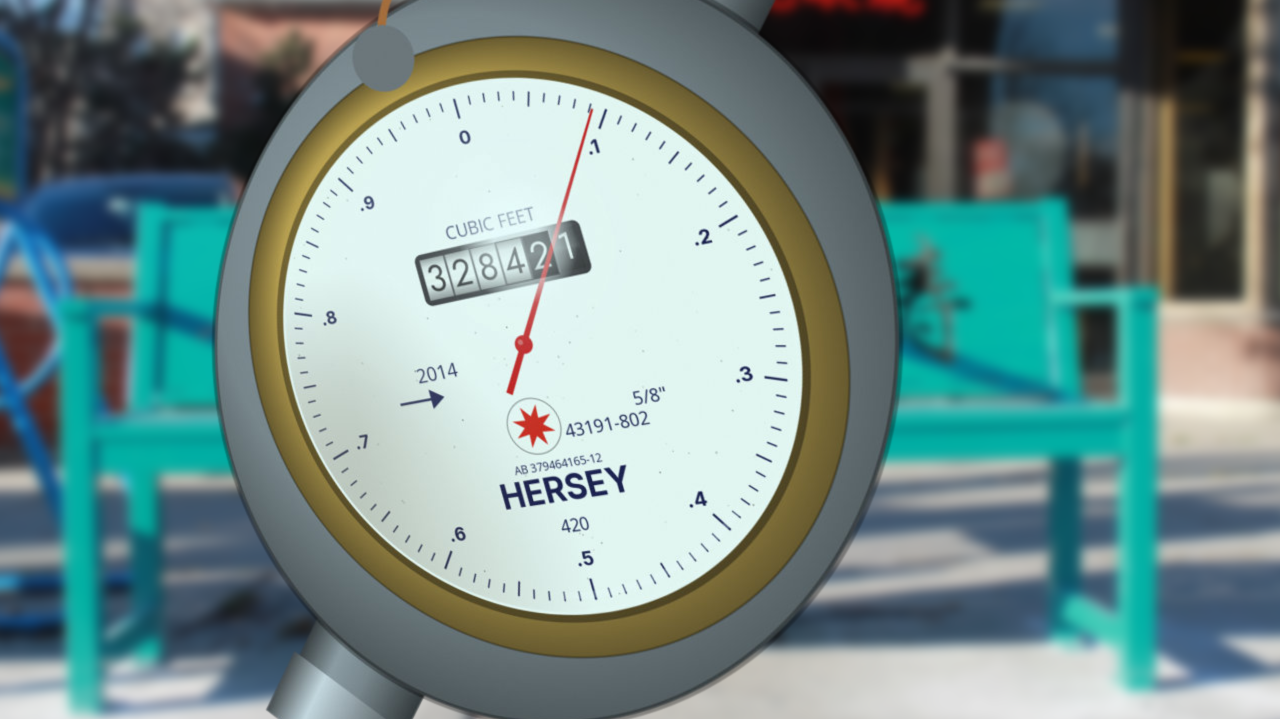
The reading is 328421.09 ft³
